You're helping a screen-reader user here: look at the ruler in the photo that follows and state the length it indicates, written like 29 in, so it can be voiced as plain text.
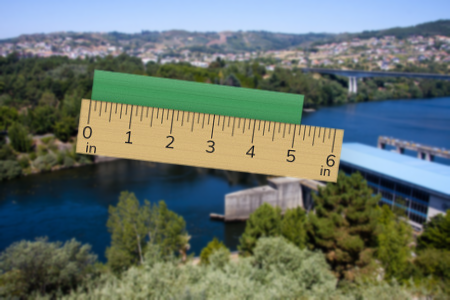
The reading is 5.125 in
